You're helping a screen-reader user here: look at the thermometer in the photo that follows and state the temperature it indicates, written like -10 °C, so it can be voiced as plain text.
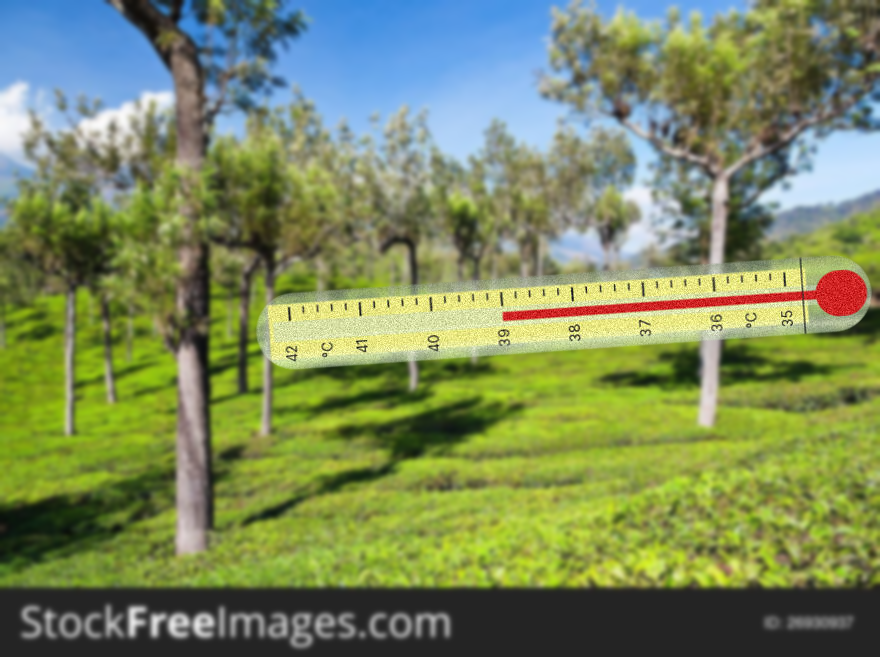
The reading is 39 °C
